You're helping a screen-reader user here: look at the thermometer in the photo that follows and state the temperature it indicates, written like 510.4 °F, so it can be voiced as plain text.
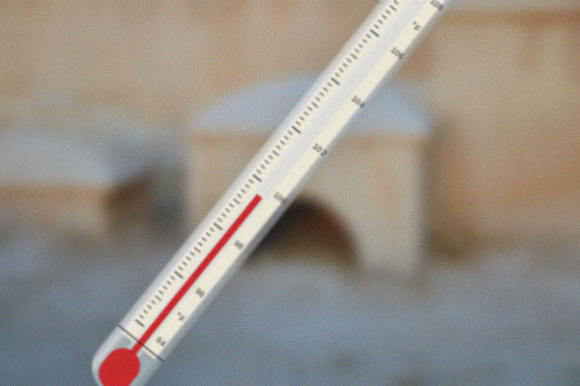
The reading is 99.6 °F
